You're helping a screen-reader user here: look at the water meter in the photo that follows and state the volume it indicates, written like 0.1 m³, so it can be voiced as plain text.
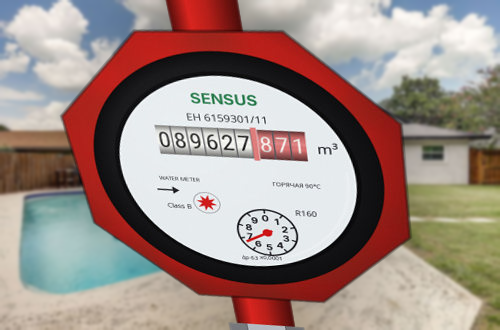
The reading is 89627.8716 m³
